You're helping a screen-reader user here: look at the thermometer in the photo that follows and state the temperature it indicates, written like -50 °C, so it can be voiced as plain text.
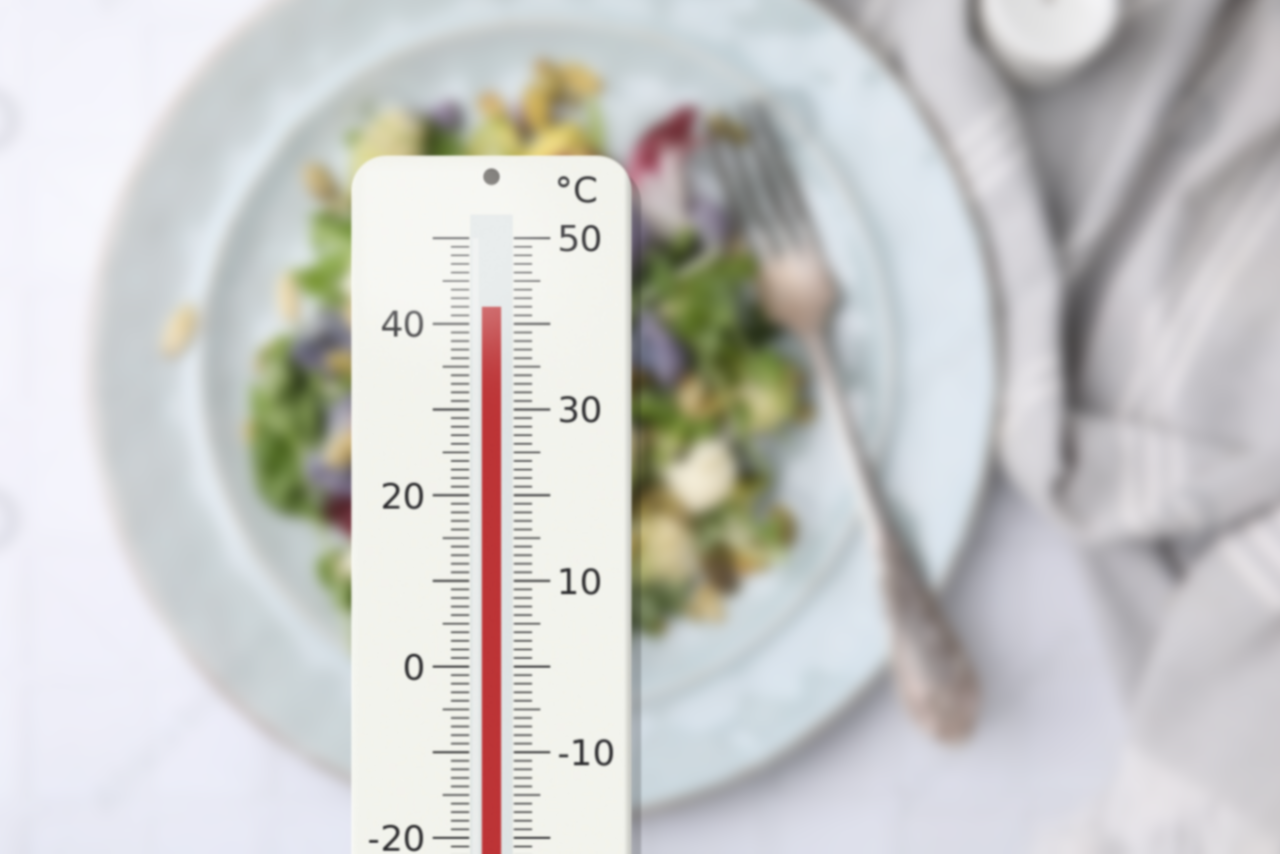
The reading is 42 °C
